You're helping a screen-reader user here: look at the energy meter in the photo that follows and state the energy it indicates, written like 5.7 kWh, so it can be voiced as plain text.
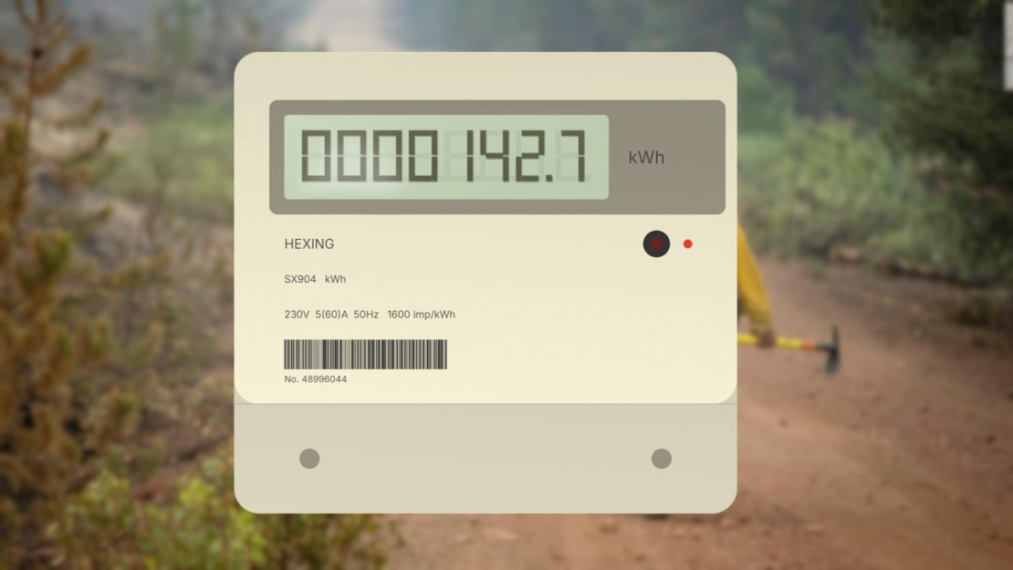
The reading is 142.7 kWh
